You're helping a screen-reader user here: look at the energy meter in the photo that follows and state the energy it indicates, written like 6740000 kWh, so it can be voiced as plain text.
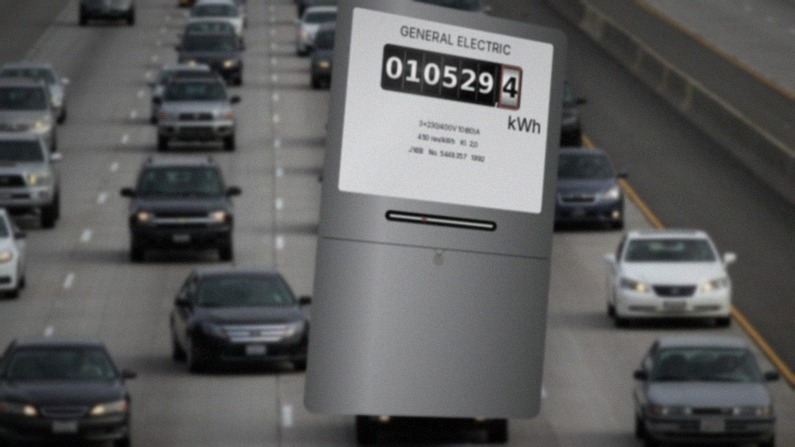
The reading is 10529.4 kWh
